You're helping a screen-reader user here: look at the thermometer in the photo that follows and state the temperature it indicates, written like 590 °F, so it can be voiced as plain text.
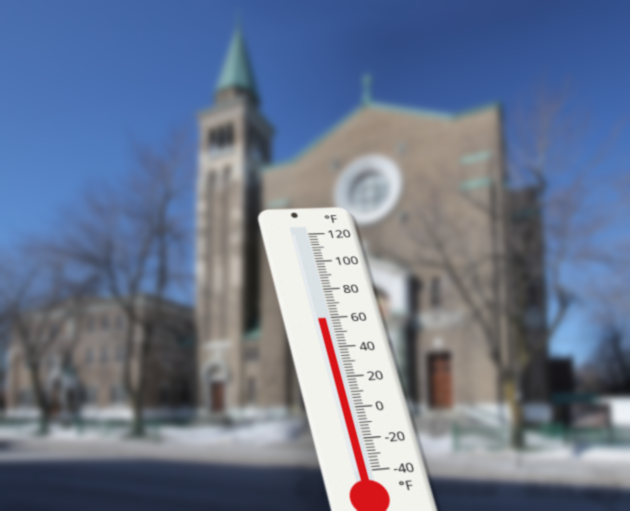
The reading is 60 °F
